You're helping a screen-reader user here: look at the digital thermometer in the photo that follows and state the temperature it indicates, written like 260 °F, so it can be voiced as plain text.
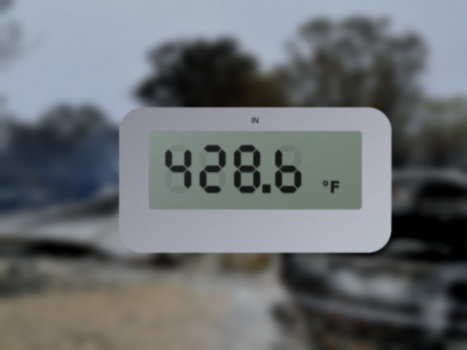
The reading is 428.6 °F
